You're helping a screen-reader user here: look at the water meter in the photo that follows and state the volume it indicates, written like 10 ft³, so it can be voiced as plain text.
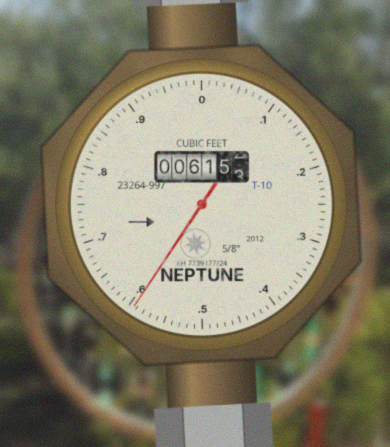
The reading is 6152.59 ft³
